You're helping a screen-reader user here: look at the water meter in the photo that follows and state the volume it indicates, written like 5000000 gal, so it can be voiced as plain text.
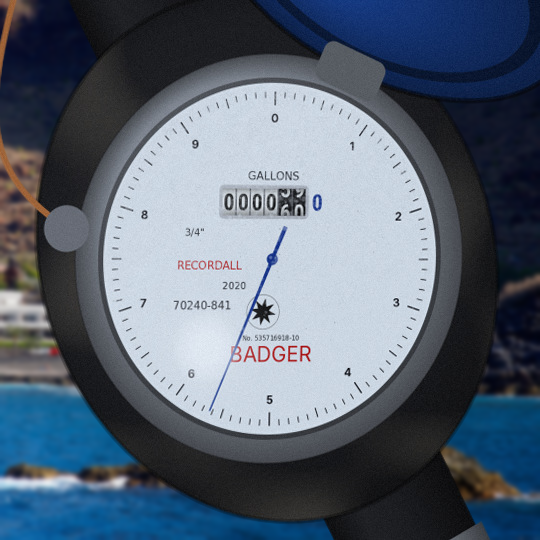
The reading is 595.6 gal
